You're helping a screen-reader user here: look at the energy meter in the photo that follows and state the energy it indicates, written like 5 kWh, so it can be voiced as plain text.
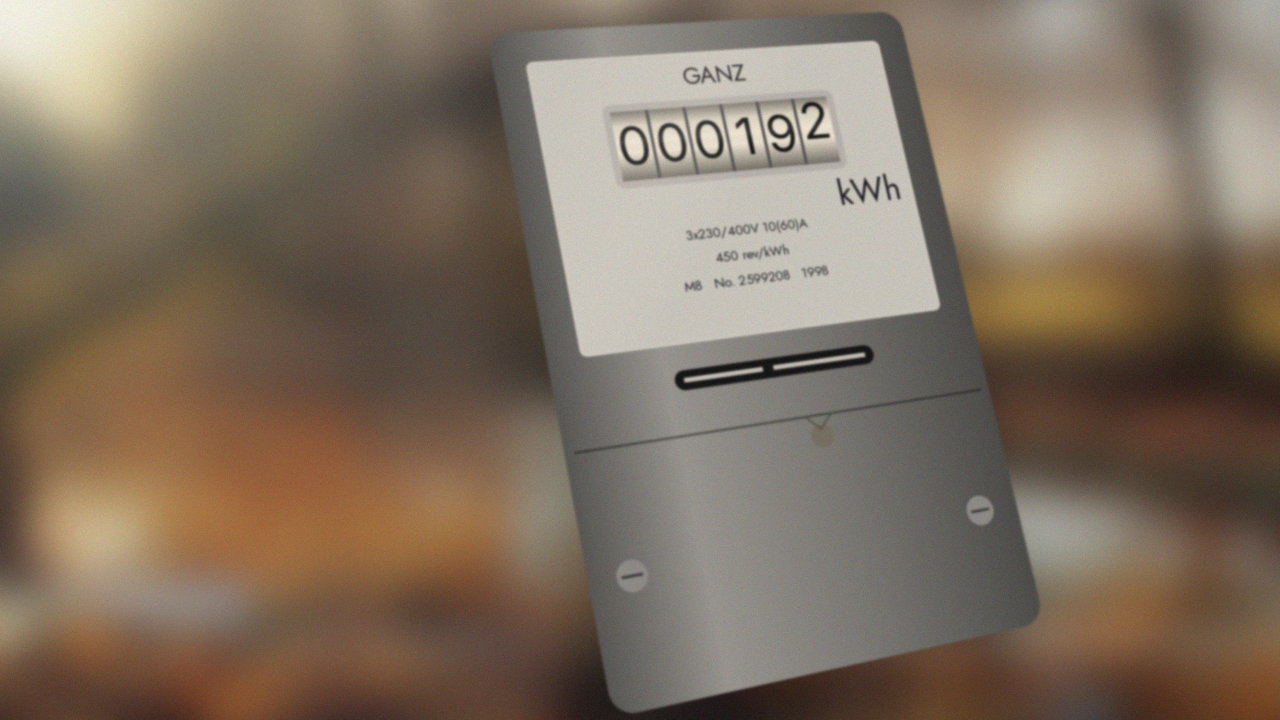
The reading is 192 kWh
